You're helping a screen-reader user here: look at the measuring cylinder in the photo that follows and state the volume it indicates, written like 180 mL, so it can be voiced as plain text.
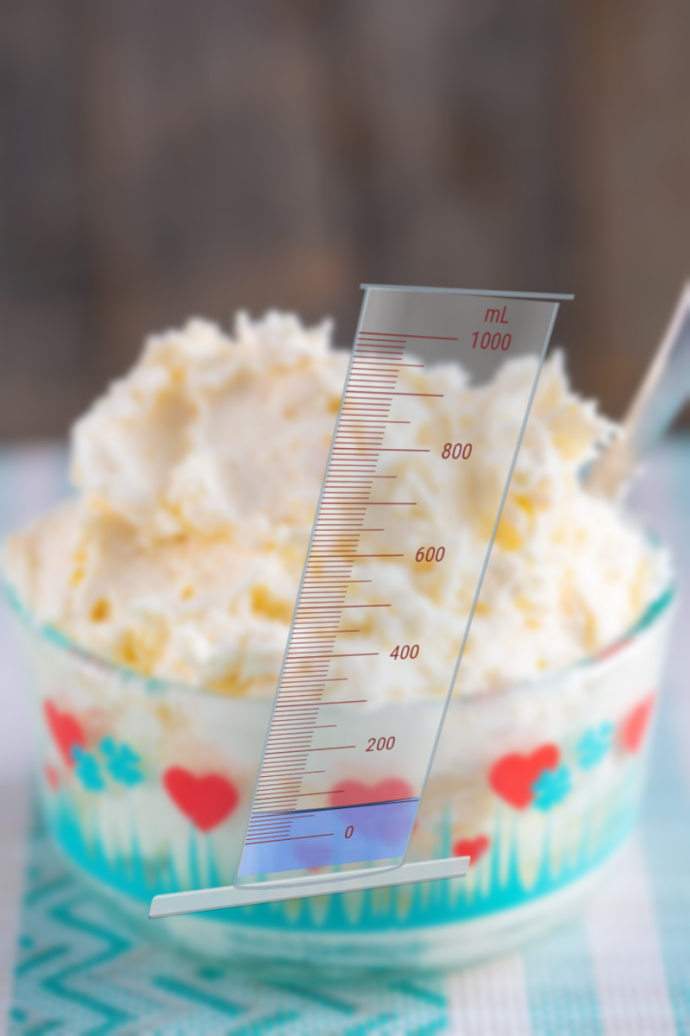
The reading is 60 mL
